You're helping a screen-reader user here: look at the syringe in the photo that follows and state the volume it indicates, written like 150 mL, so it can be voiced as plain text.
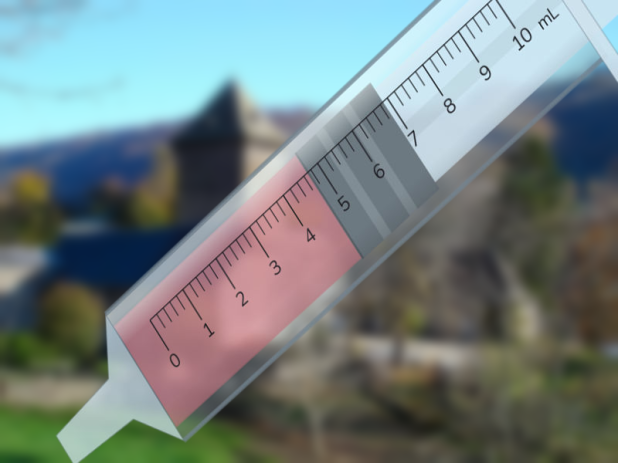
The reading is 4.7 mL
